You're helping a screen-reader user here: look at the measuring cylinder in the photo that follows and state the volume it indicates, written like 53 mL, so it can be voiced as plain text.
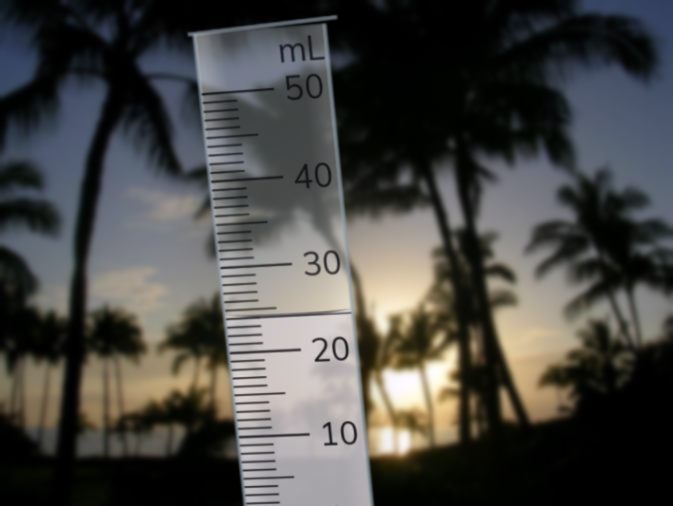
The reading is 24 mL
